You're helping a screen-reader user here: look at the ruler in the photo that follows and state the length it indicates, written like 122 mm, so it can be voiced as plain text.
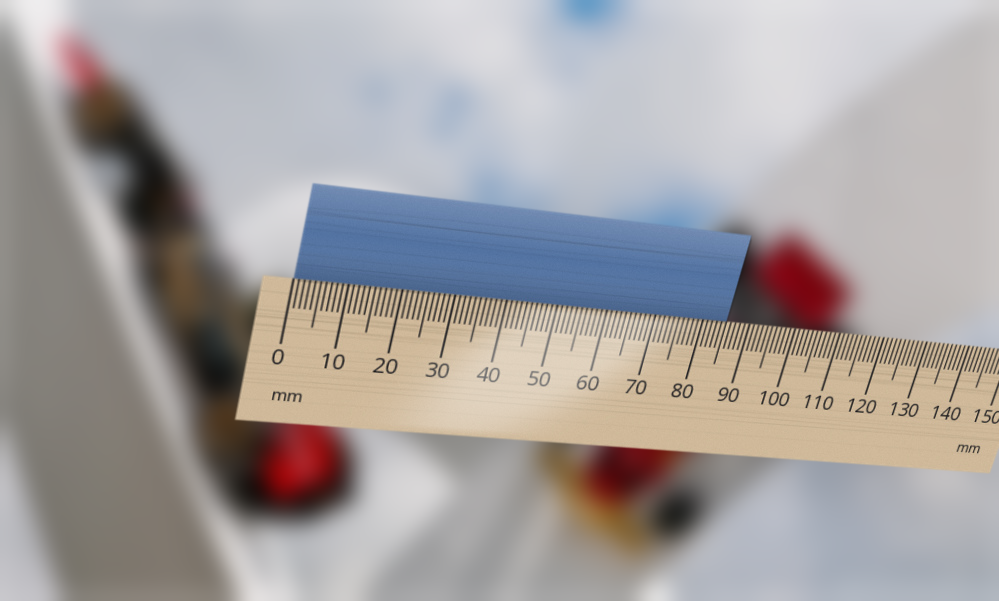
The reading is 85 mm
